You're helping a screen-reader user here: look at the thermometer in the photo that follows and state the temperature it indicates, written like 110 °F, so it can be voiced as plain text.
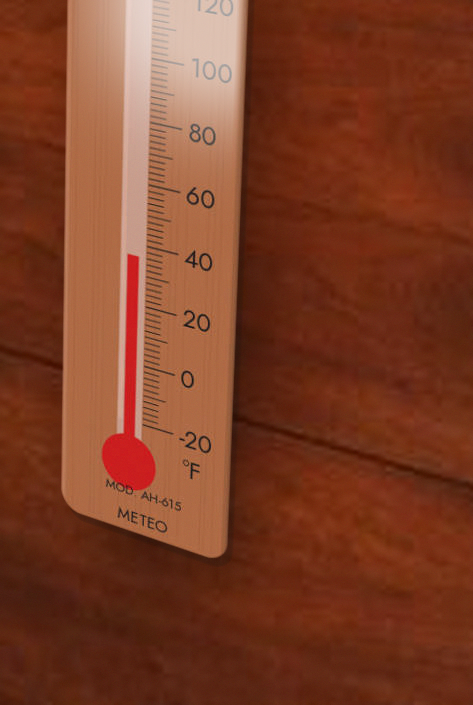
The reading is 36 °F
